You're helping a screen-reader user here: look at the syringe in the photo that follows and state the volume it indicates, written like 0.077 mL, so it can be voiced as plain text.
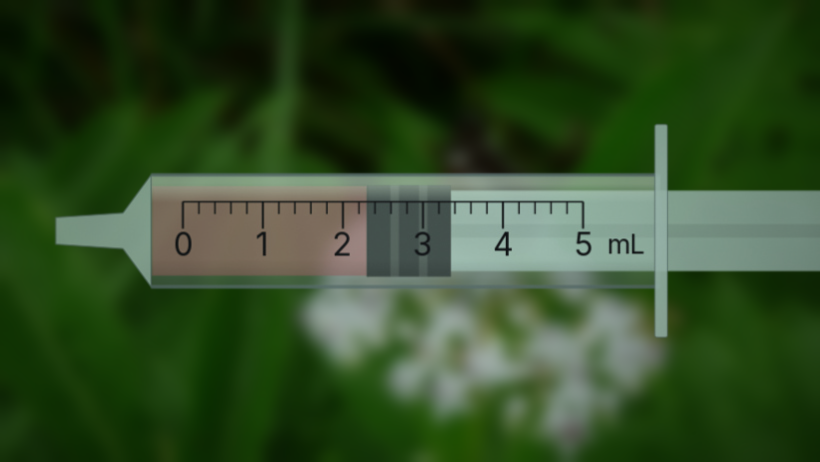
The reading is 2.3 mL
